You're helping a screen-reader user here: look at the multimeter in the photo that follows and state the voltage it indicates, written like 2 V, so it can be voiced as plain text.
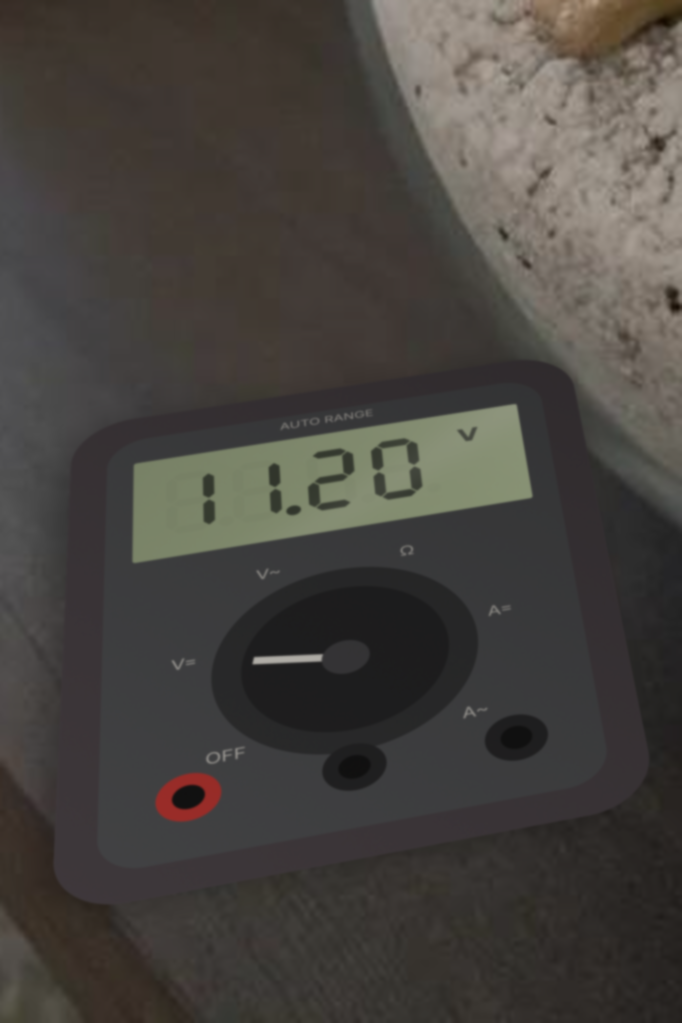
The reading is 11.20 V
